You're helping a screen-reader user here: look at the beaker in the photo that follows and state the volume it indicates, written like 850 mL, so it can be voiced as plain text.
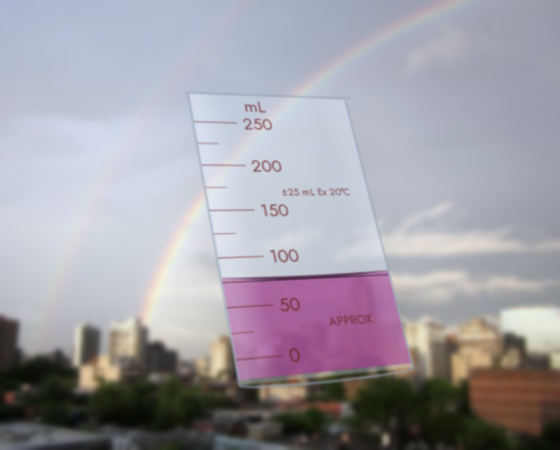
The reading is 75 mL
